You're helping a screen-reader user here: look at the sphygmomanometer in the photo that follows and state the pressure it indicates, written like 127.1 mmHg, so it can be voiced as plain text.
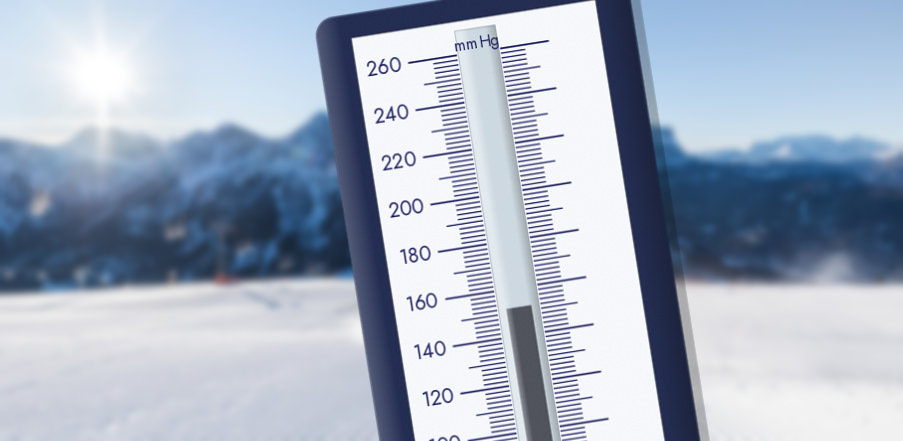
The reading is 152 mmHg
